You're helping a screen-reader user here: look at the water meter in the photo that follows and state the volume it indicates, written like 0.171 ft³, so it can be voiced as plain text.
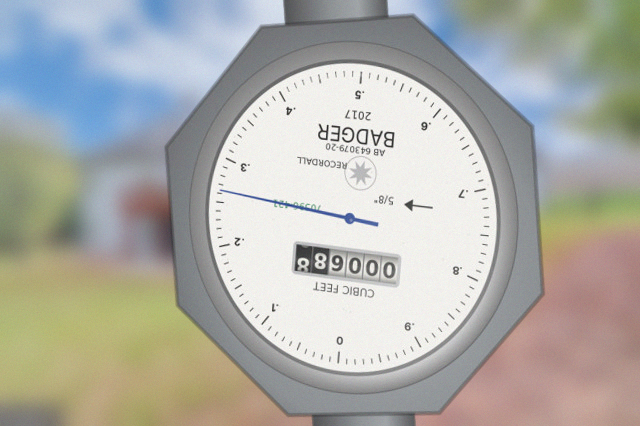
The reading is 688.26 ft³
